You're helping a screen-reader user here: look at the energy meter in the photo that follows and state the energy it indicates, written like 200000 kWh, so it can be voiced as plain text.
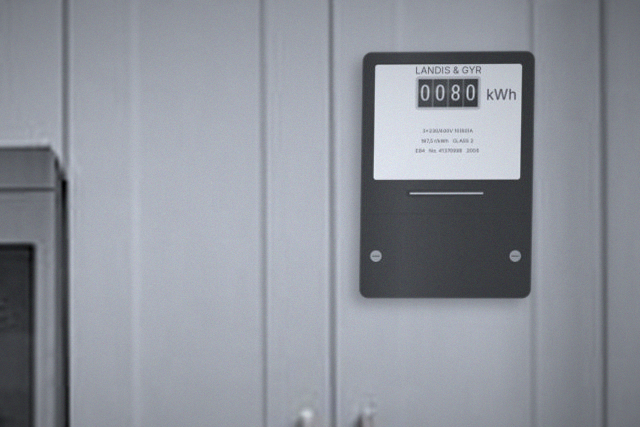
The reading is 80 kWh
